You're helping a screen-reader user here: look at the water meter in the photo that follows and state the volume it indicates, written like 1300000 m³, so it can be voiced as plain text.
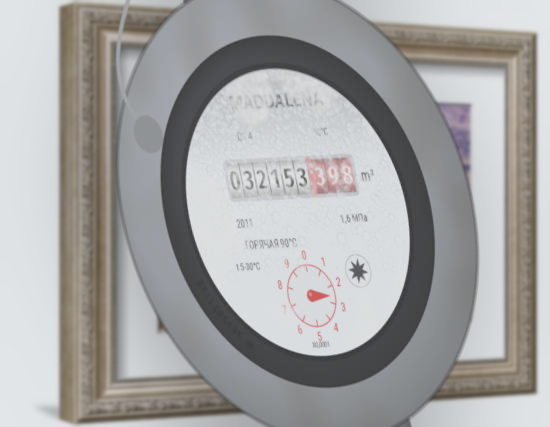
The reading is 32153.3982 m³
